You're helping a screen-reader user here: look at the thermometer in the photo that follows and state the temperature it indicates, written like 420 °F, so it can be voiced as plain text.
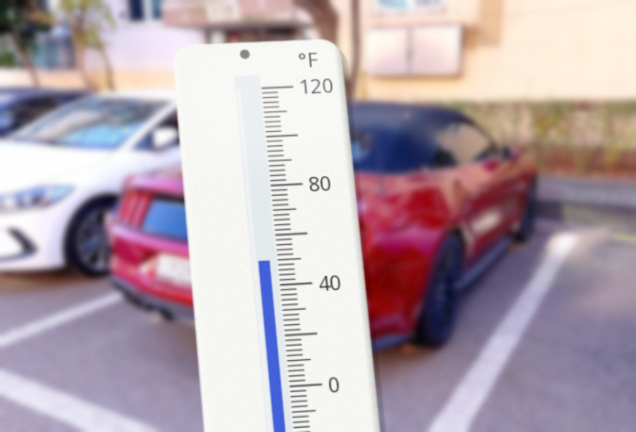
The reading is 50 °F
